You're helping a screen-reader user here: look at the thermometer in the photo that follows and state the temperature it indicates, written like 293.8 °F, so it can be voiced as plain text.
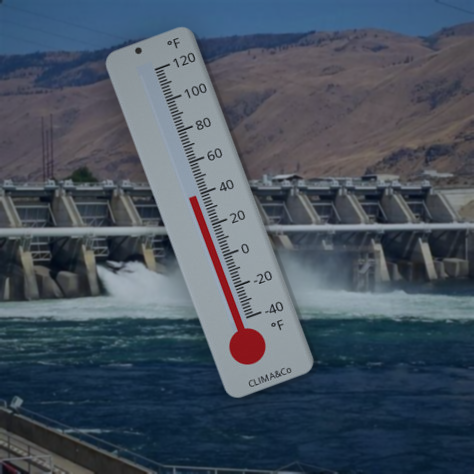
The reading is 40 °F
